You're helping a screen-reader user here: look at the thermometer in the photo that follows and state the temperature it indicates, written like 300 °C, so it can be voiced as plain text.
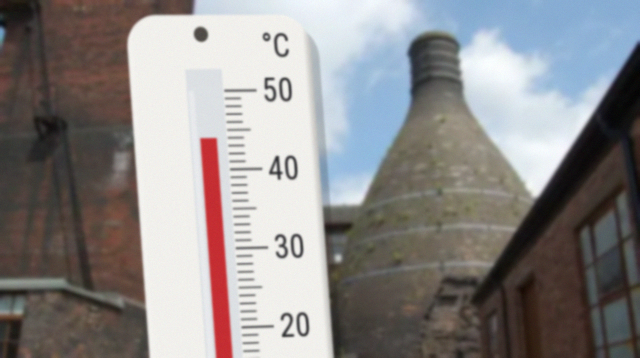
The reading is 44 °C
